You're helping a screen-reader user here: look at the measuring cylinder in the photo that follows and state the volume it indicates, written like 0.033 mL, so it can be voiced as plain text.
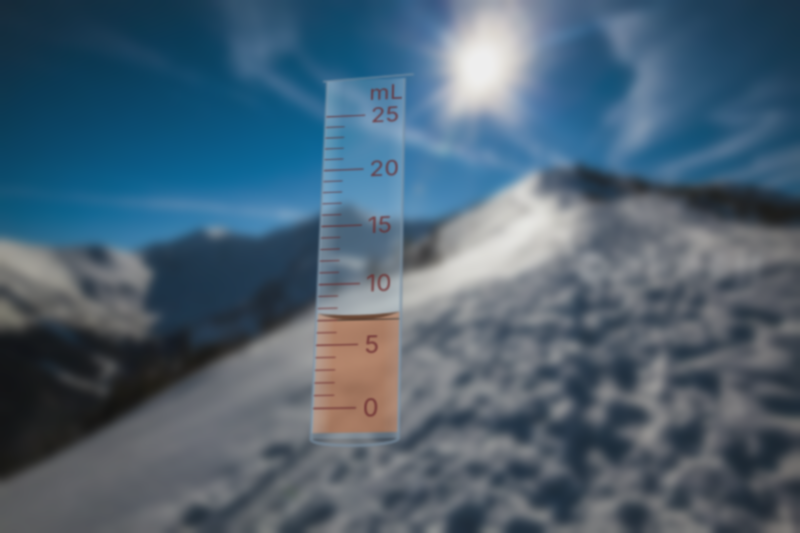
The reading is 7 mL
